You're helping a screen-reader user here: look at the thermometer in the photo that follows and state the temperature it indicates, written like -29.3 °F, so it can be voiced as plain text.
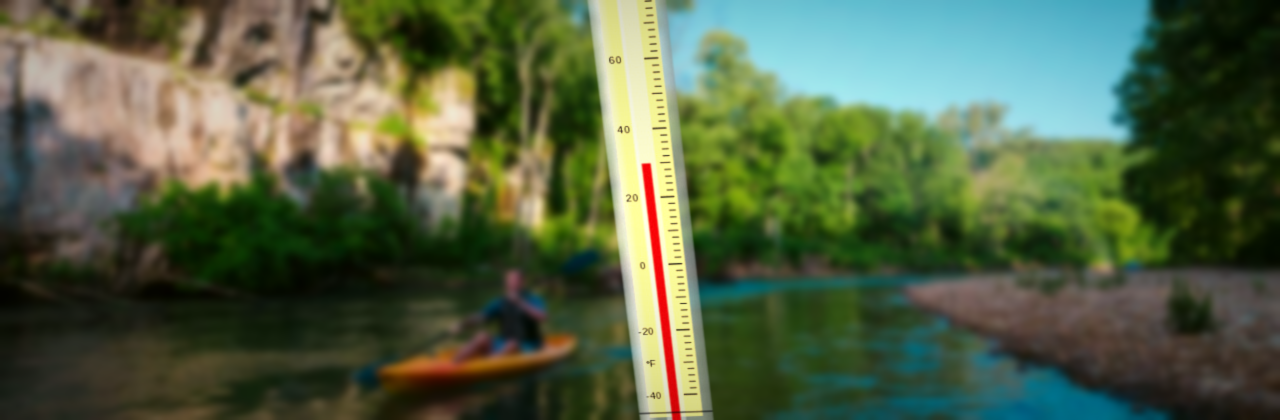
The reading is 30 °F
